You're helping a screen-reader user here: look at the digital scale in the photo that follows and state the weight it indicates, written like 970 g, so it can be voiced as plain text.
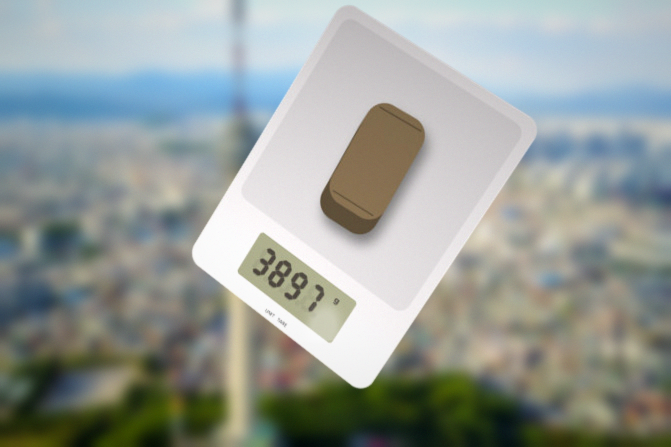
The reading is 3897 g
